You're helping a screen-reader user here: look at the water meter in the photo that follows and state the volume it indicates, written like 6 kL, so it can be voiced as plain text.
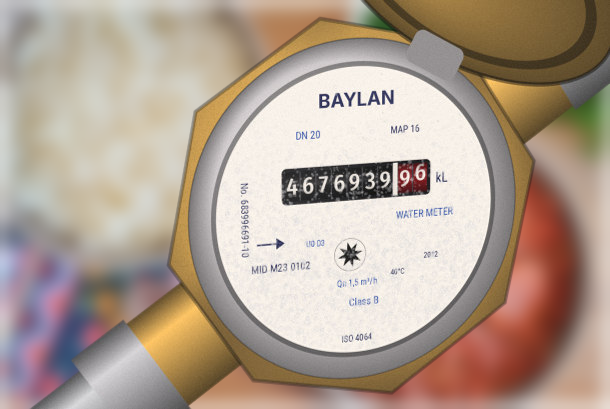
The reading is 4676939.96 kL
